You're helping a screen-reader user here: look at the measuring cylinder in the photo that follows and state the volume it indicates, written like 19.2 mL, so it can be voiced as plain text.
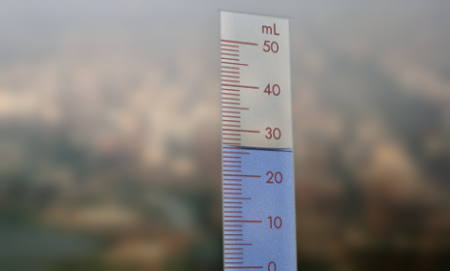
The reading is 26 mL
